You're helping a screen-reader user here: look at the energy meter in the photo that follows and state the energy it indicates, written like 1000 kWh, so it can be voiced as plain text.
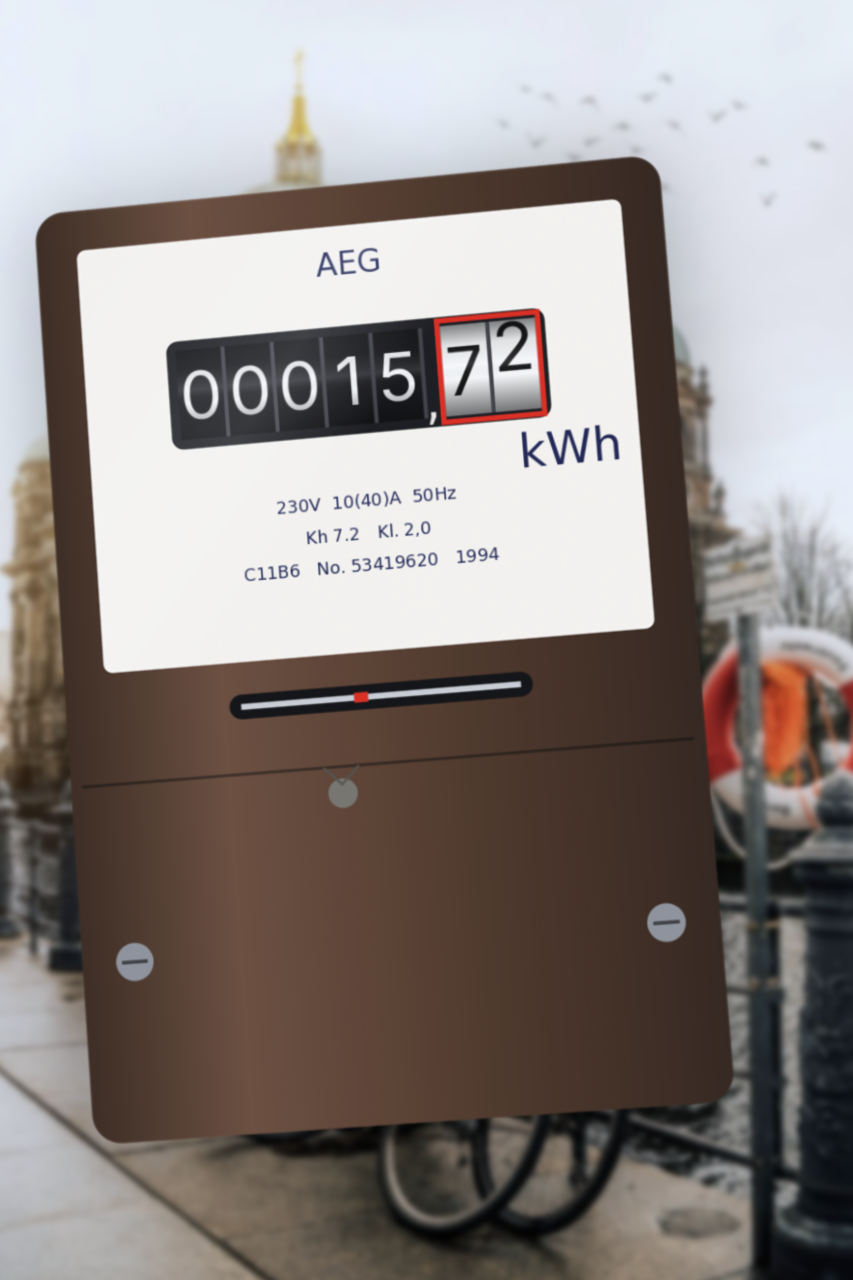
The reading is 15.72 kWh
